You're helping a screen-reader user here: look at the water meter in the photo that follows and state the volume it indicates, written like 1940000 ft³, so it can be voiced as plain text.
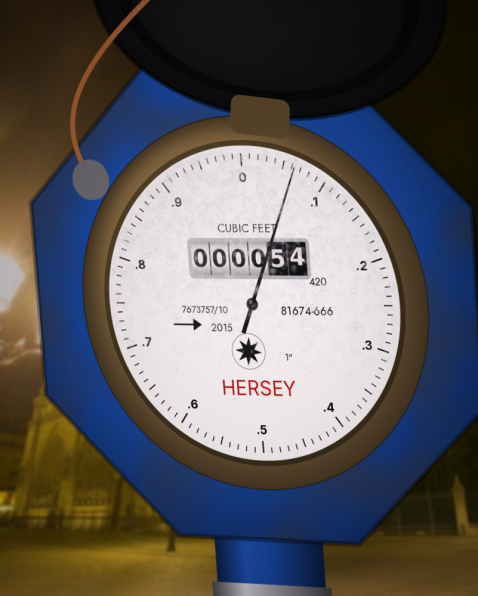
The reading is 54.06 ft³
